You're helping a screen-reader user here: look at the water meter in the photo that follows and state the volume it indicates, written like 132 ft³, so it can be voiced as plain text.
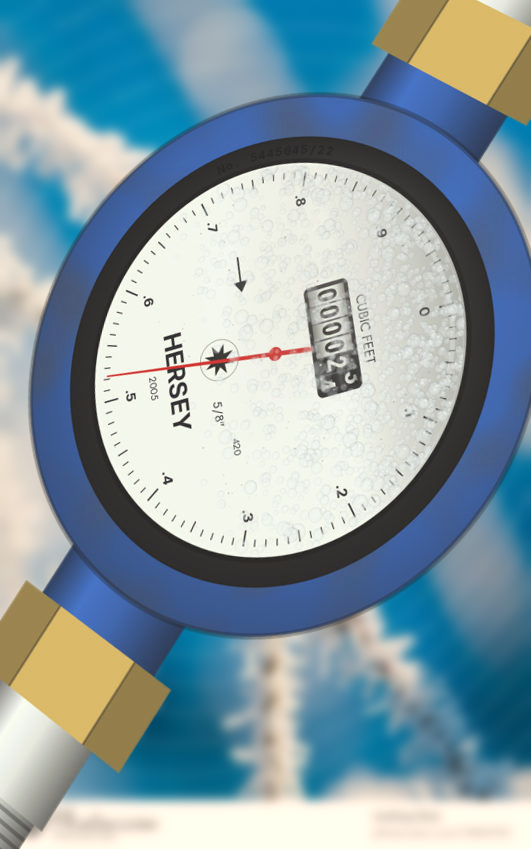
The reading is 23.52 ft³
